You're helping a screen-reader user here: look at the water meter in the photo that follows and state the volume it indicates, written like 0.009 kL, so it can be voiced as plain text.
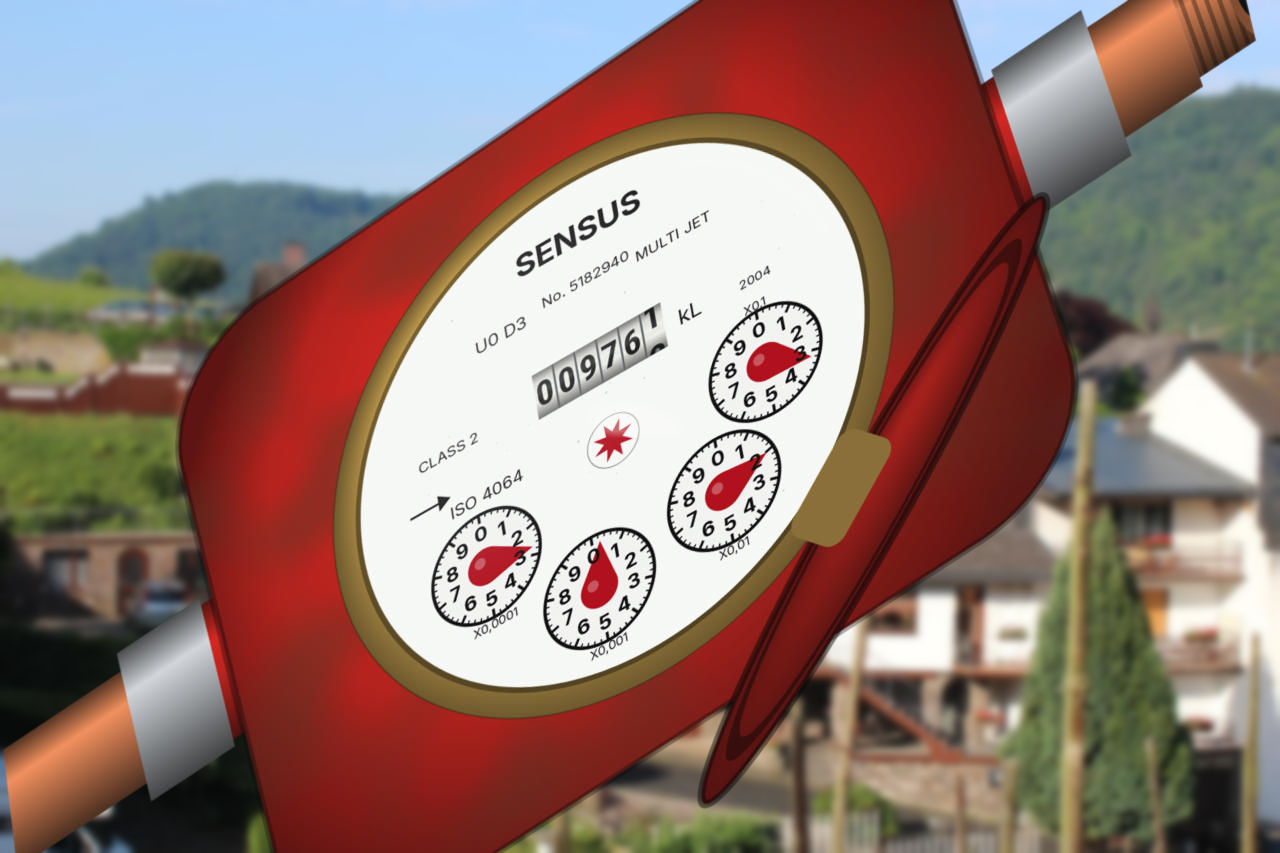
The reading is 9761.3202 kL
